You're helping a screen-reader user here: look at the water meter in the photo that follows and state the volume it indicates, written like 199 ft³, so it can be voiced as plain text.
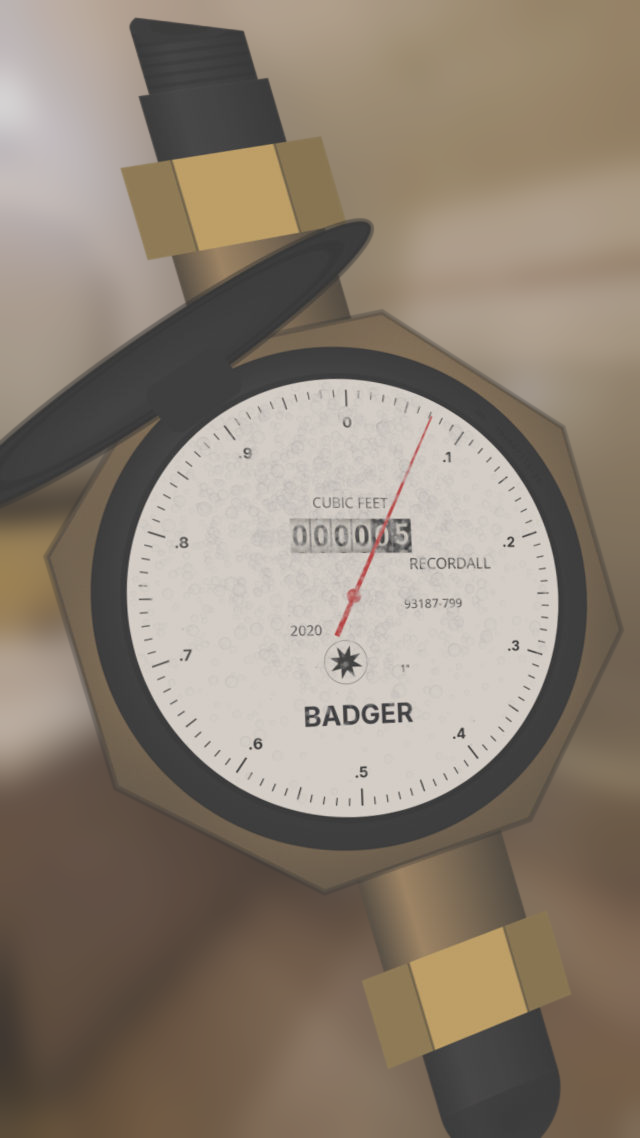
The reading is 5.07 ft³
